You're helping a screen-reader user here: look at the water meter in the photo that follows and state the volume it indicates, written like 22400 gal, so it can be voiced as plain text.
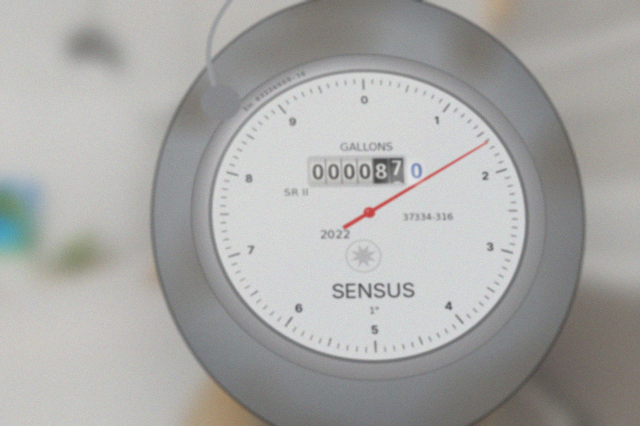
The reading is 871.6 gal
